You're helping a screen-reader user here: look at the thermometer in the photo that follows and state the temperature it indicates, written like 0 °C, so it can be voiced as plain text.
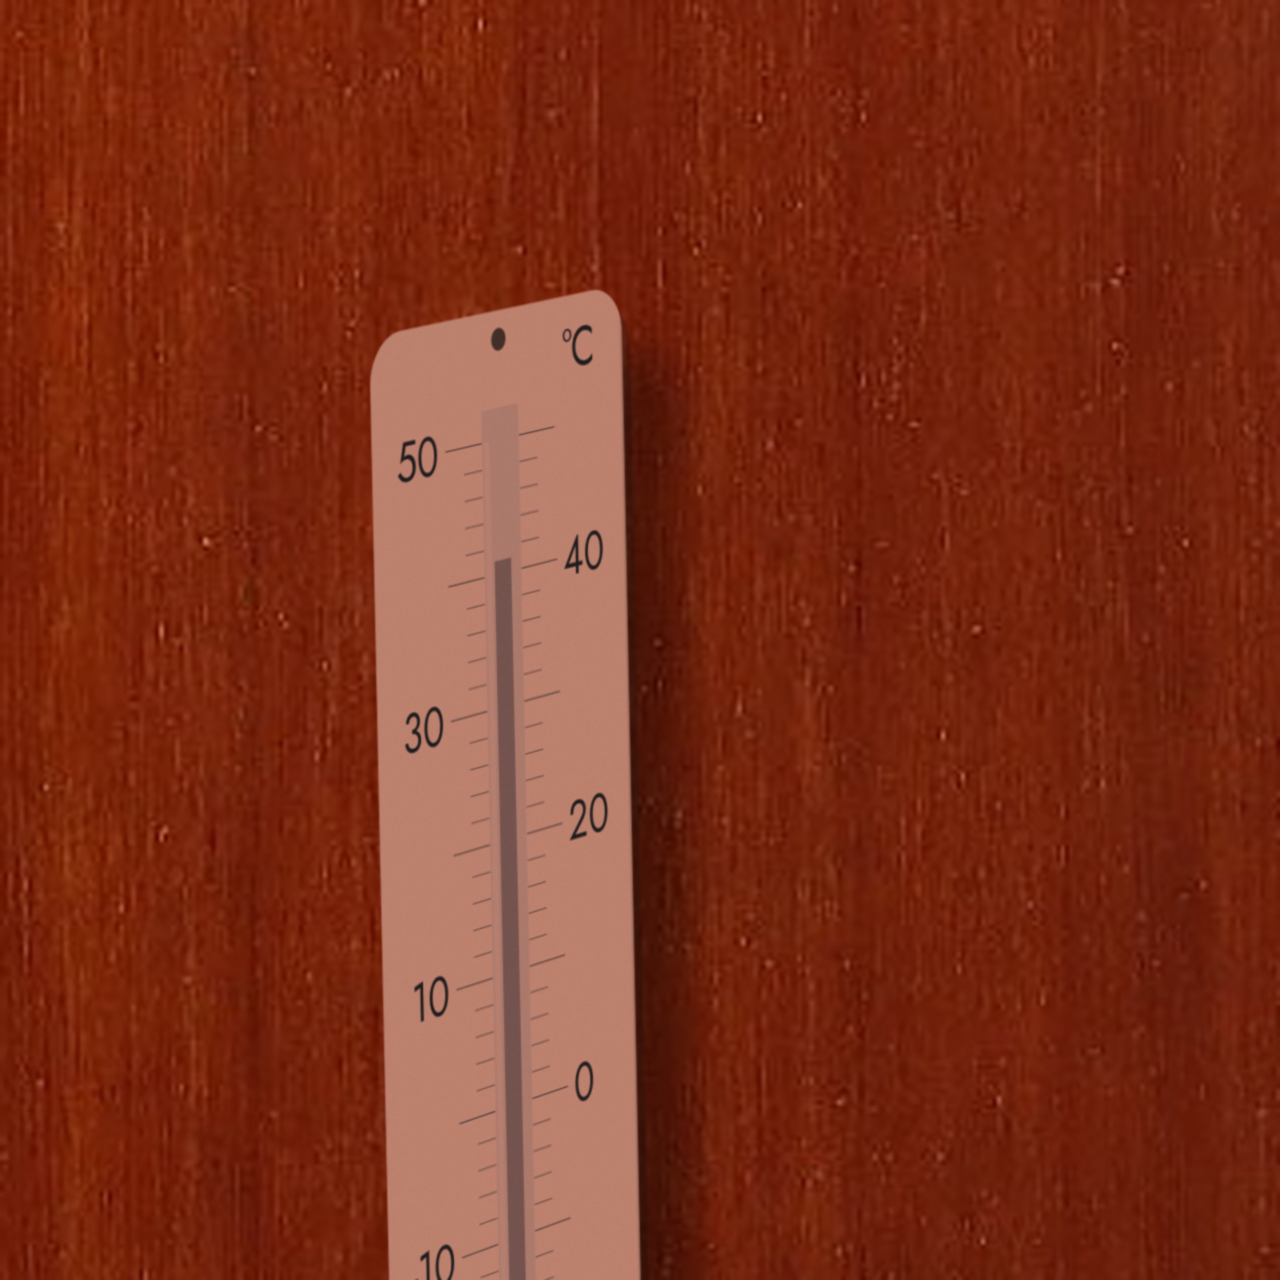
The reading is 41 °C
